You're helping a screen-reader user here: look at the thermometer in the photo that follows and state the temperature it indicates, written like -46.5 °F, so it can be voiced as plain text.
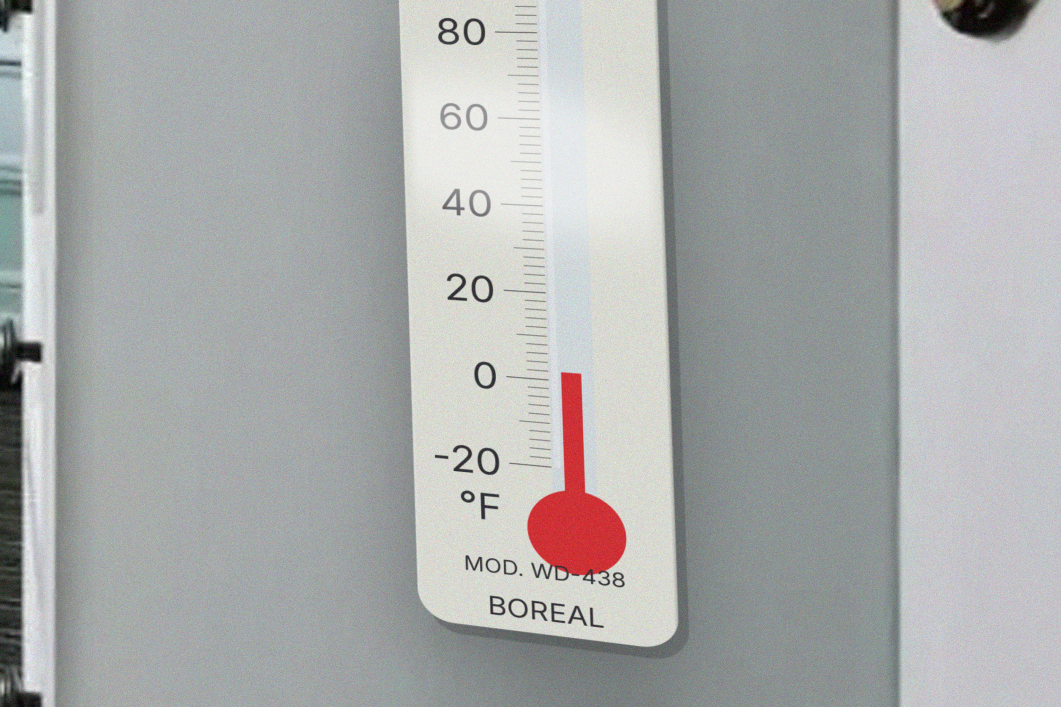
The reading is 2 °F
